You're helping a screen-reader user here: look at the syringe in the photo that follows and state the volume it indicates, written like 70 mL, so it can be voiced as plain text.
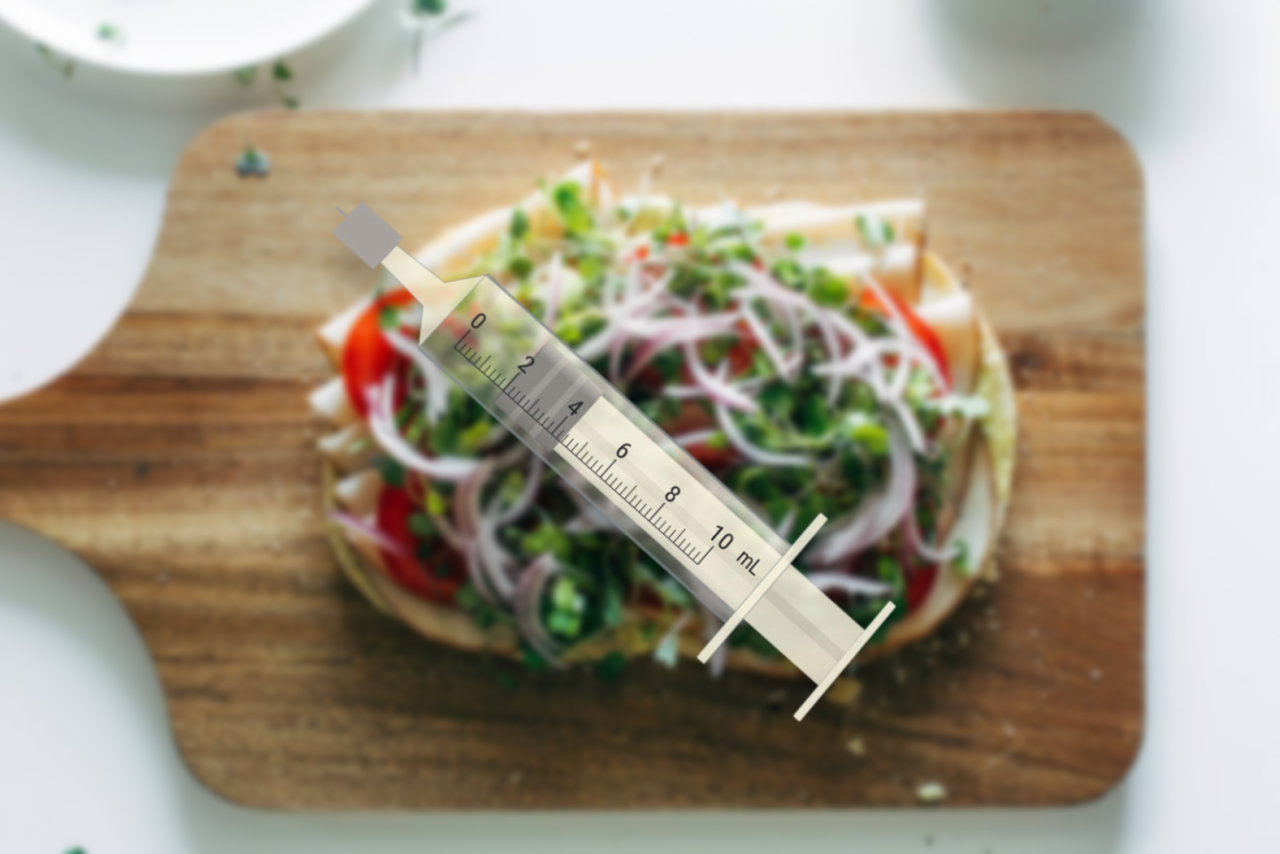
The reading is 2 mL
